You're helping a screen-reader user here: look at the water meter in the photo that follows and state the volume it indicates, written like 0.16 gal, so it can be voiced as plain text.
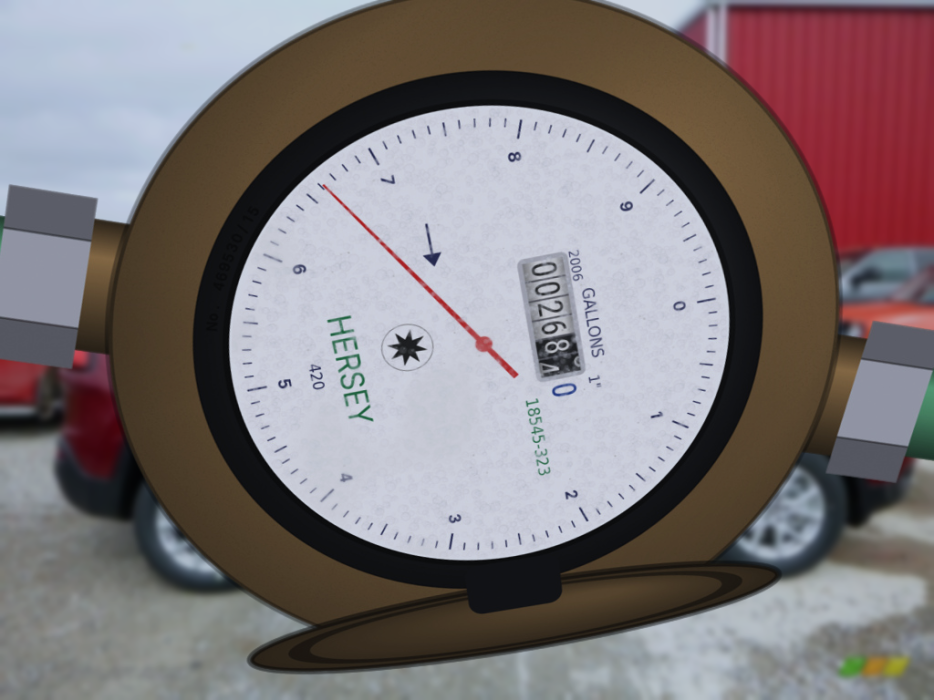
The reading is 26836.6 gal
